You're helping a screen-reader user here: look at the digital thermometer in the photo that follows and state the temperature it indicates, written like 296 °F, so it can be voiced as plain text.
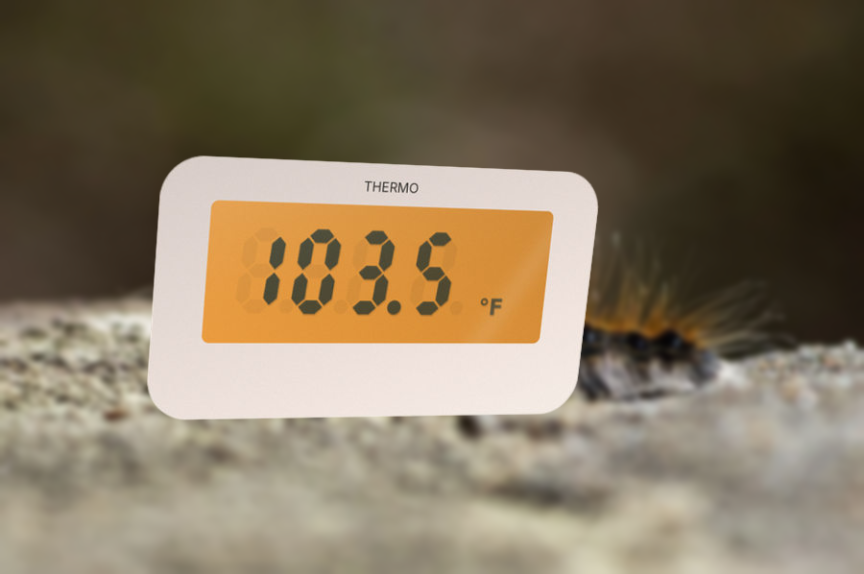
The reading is 103.5 °F
